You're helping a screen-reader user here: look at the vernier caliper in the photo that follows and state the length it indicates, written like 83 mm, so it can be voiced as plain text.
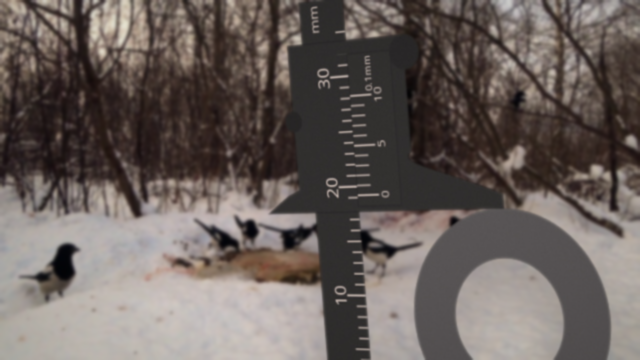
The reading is 19.2 mm
